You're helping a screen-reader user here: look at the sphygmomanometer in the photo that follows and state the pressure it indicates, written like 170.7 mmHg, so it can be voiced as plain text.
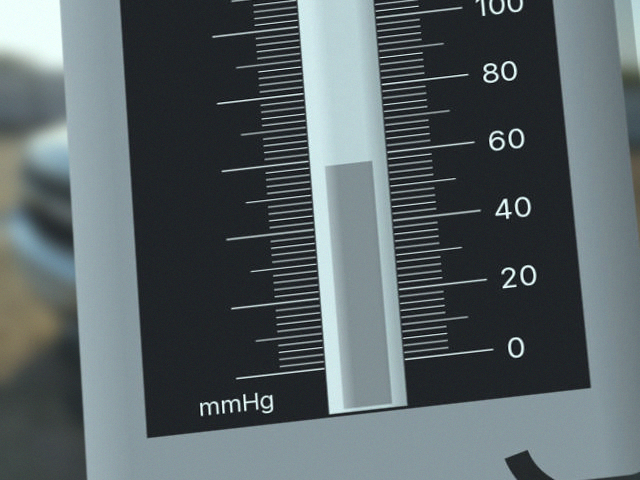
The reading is 58 mmHg
